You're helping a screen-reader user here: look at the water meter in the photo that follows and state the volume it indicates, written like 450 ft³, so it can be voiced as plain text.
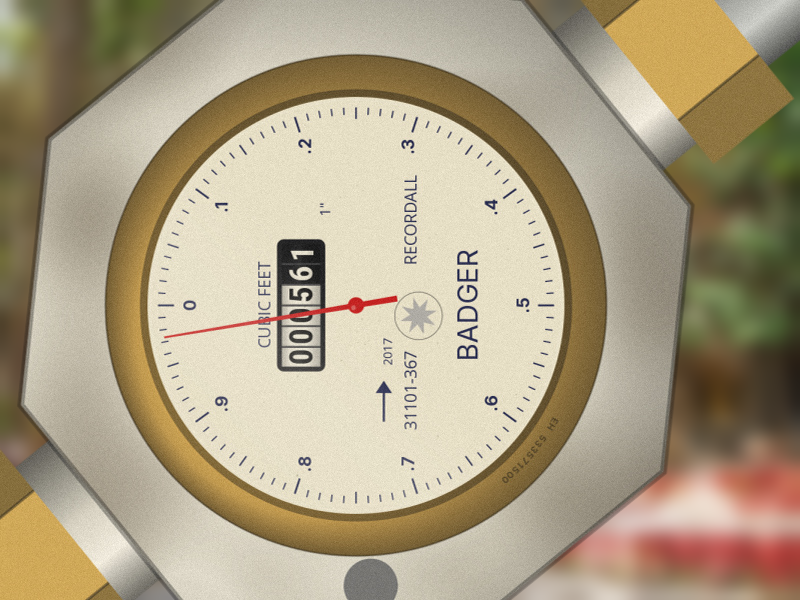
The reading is 560.97 ft³
